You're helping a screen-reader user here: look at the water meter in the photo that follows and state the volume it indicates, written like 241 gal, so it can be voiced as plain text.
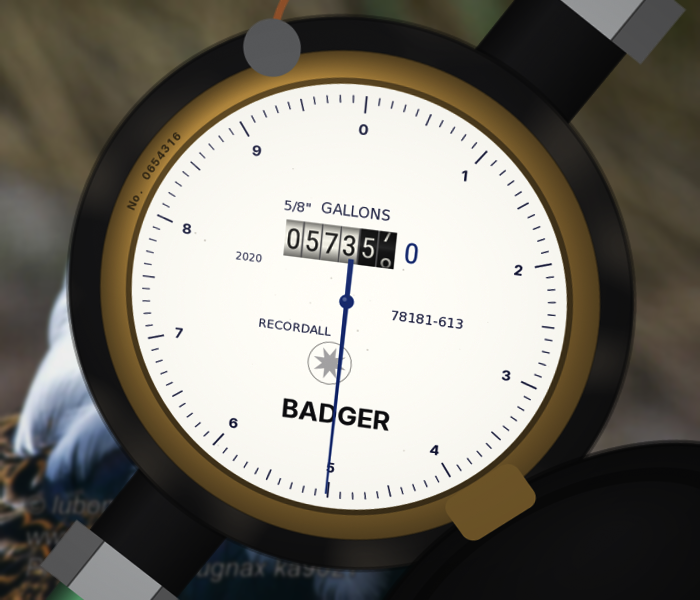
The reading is 573575.0 gal
